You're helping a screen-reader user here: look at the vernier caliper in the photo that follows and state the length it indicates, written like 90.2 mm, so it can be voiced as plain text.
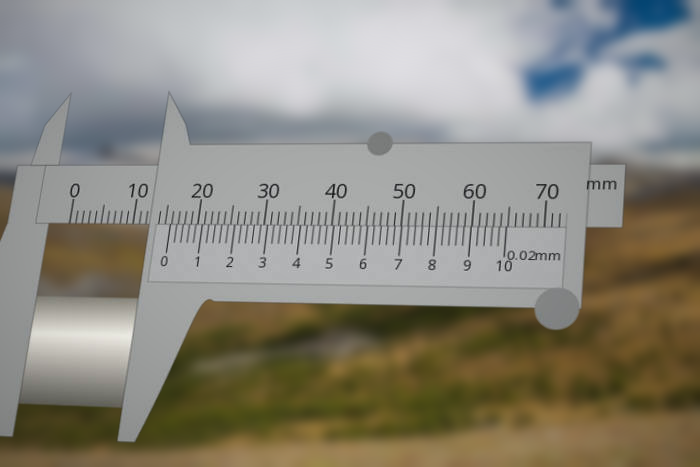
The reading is 15.8 mm
